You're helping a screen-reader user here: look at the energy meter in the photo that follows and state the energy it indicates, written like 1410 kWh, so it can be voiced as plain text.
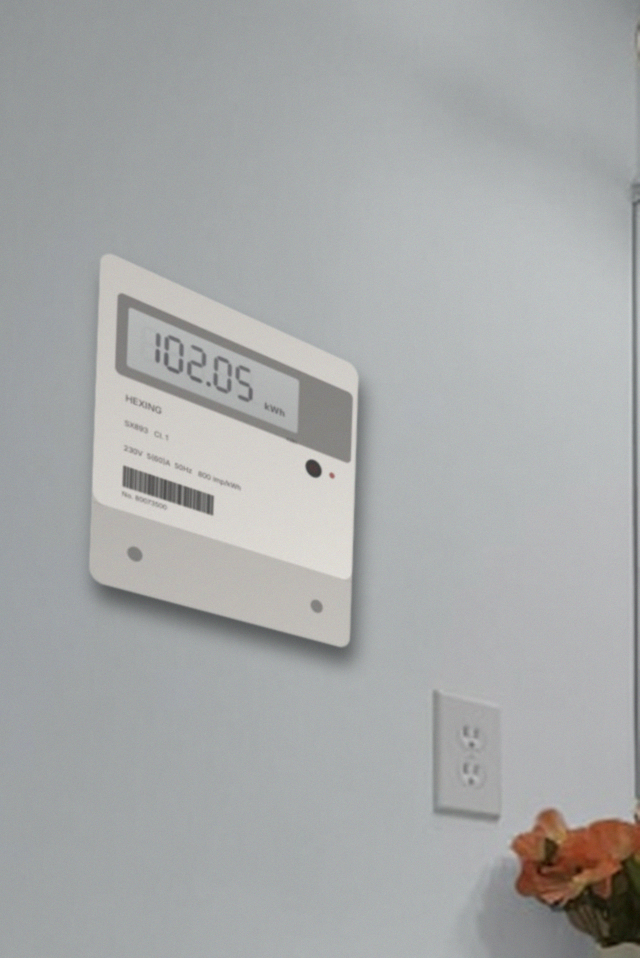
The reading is 102.05 kWh
